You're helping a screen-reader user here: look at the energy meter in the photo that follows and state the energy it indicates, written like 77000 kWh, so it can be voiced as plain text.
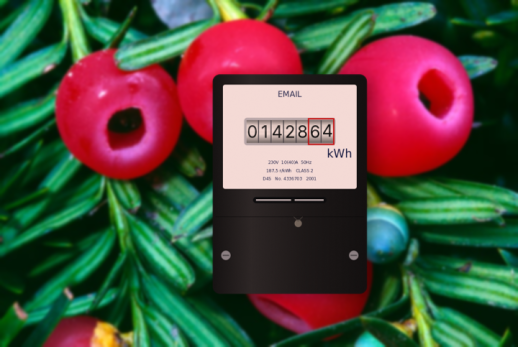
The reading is 1428.64 kWh
